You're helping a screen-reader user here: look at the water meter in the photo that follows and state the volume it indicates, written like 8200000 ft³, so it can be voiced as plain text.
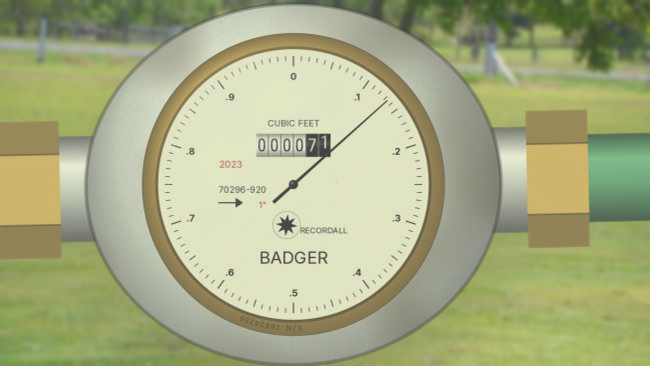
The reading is 71.13 ft³
